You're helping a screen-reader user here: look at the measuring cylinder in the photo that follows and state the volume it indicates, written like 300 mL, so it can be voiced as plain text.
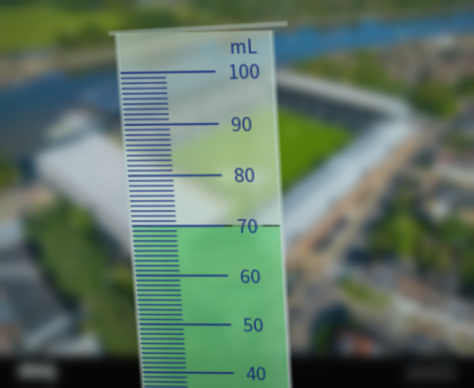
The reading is 70 mL
